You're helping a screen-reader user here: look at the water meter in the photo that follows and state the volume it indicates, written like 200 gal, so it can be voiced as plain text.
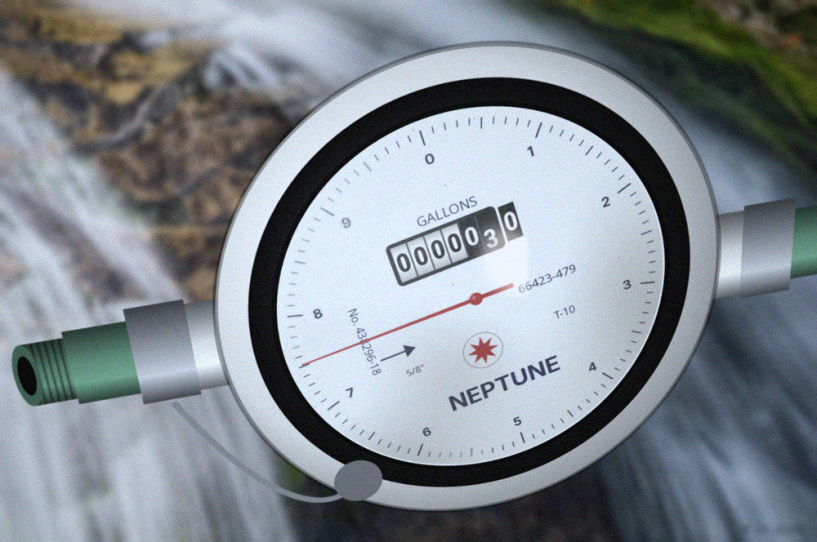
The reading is 27.5 gal
